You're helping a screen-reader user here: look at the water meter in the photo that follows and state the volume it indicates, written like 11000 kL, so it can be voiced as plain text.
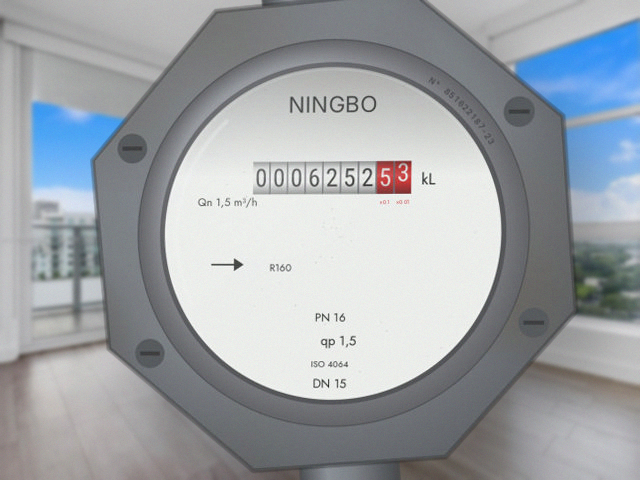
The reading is 6252.53 kL
